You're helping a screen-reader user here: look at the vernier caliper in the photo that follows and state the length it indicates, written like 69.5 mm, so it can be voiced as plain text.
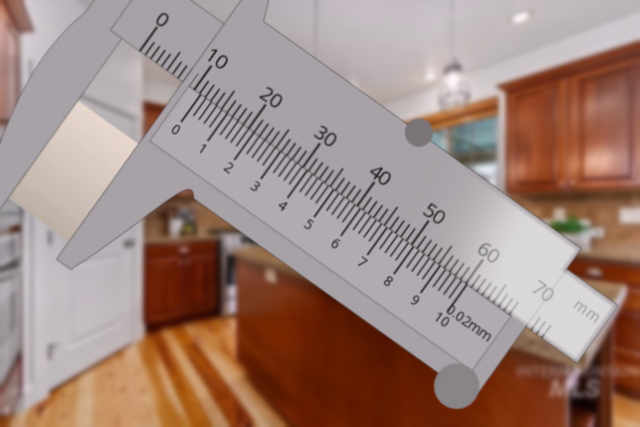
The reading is 11.2 mm
